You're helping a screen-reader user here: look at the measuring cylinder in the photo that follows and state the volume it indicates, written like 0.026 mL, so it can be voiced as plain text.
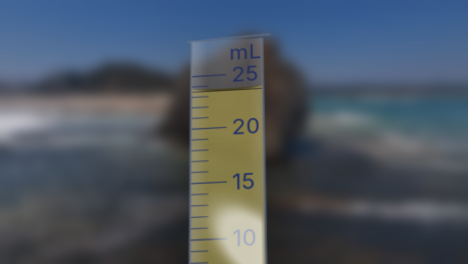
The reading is 23.5 mL
